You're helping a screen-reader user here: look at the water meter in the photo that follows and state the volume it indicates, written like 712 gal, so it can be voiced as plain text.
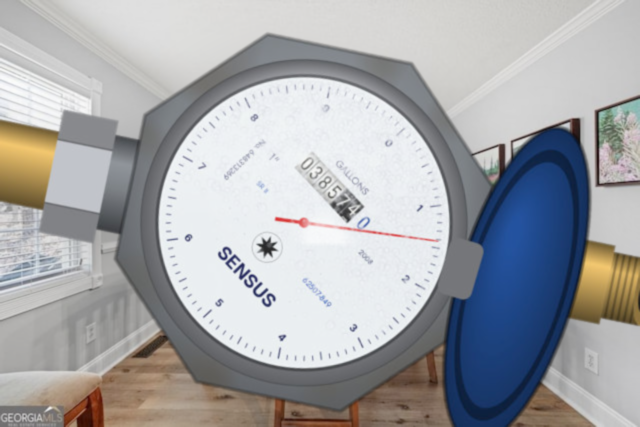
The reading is 385741.4 gal
